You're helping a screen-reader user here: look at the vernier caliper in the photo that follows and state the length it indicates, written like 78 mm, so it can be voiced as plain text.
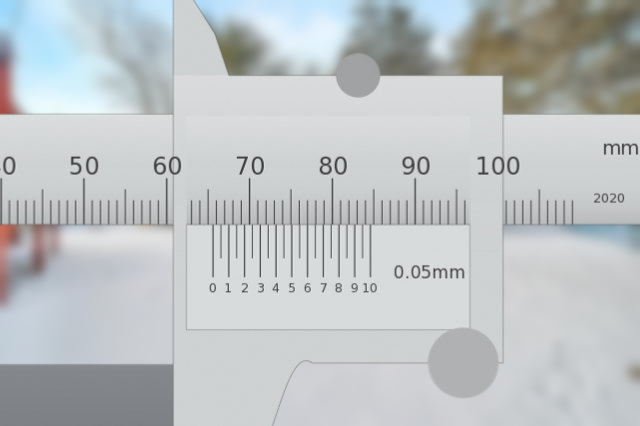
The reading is 65.6 mm
